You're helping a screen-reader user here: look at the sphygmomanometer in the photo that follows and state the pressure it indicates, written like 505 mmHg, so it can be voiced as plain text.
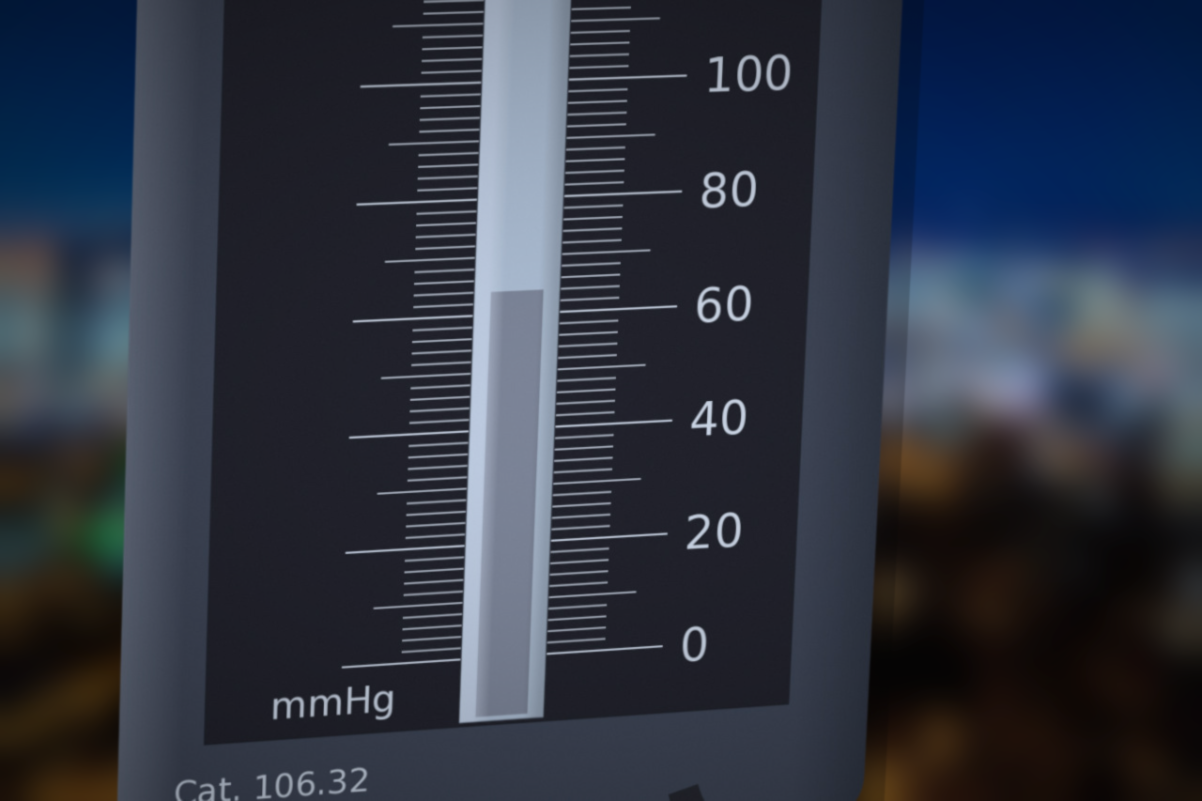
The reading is 64 mmHg
